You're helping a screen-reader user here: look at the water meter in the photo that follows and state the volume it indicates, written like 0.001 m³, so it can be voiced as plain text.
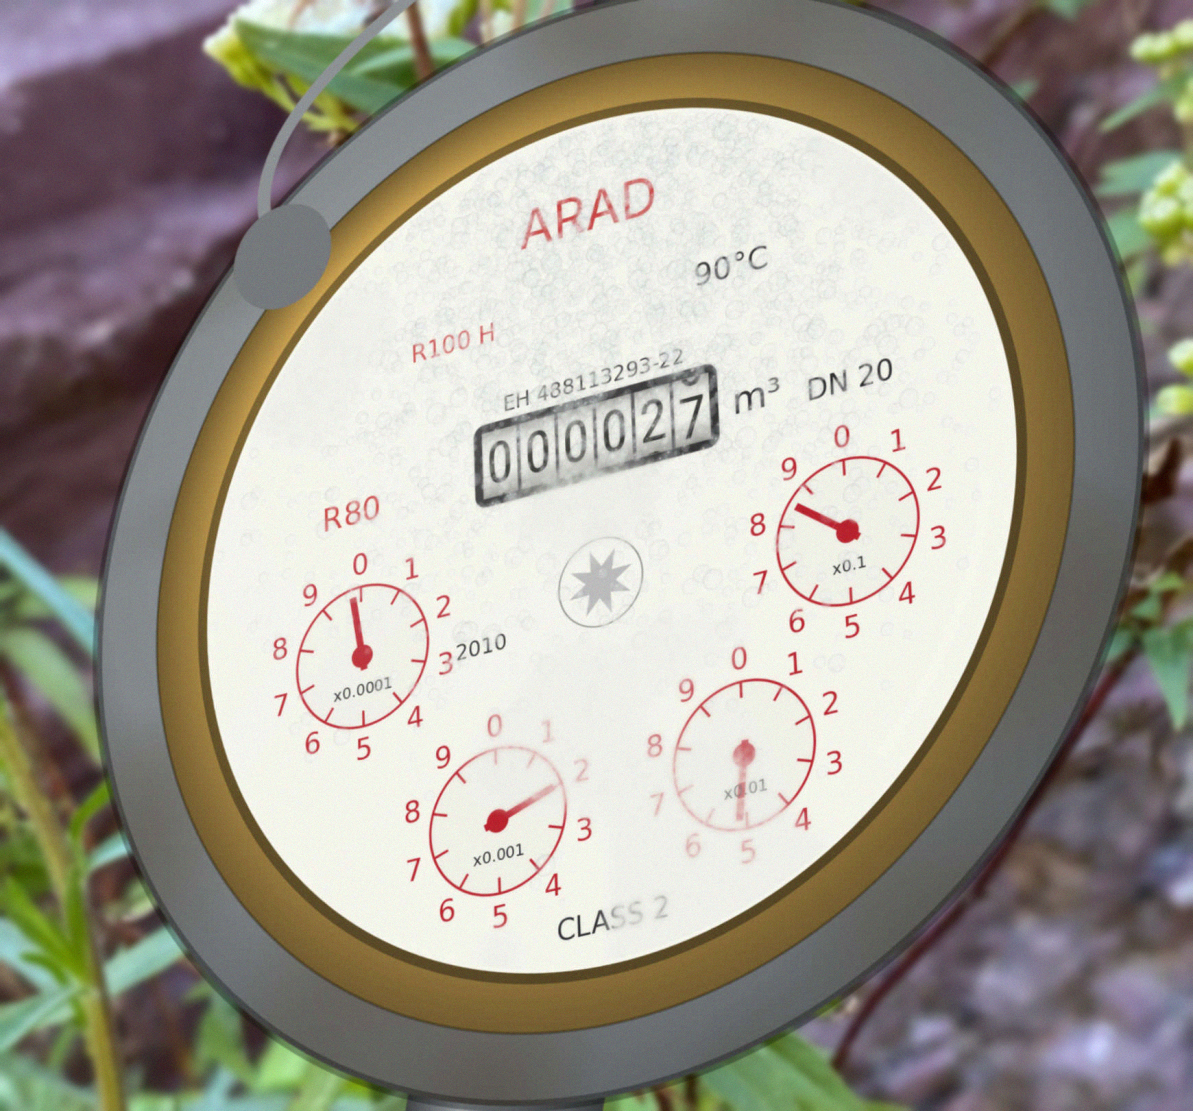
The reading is 26.8519 m³
